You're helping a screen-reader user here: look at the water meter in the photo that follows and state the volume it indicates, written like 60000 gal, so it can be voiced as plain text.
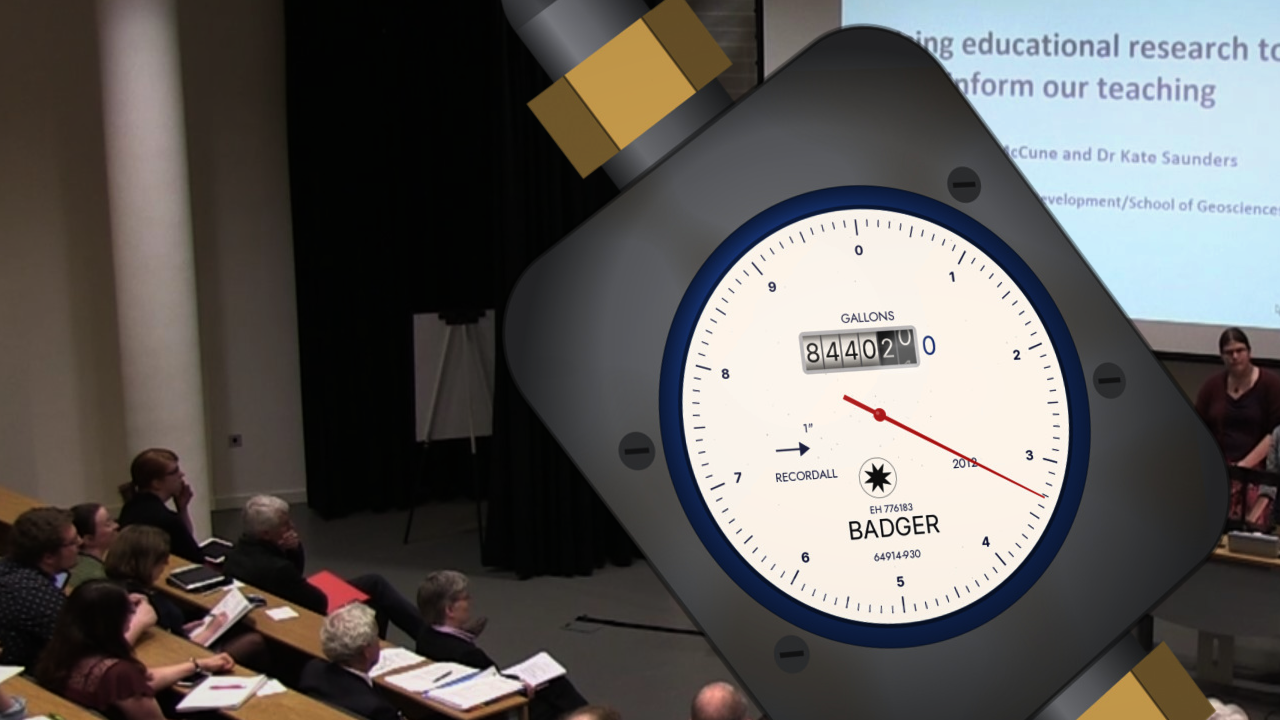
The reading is 8440203.3 gal
